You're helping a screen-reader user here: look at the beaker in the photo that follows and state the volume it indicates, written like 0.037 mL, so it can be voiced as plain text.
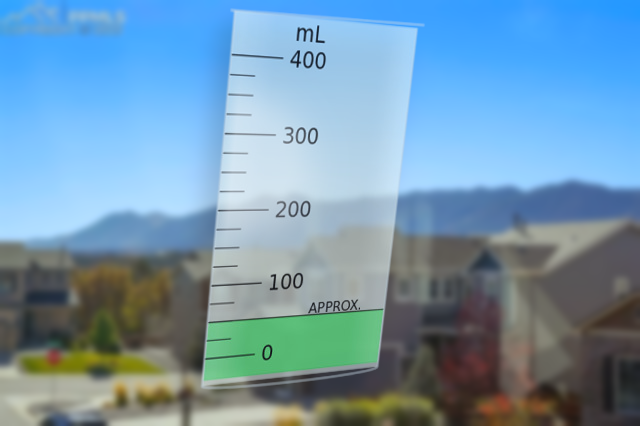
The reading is 50 mL
